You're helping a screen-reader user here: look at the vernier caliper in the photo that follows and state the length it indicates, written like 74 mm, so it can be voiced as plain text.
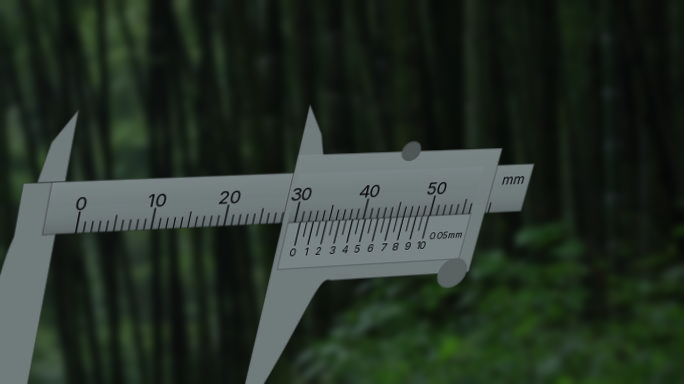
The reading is 30.8 mm
